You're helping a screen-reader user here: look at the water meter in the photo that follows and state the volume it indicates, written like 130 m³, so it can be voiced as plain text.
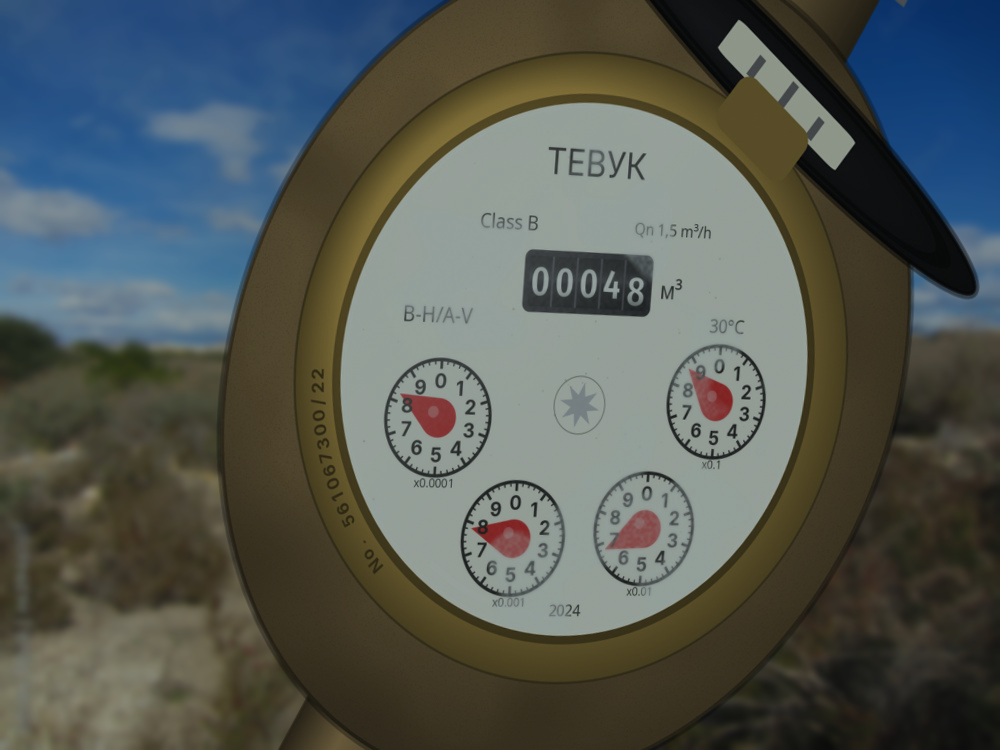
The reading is 47.8678 m³
